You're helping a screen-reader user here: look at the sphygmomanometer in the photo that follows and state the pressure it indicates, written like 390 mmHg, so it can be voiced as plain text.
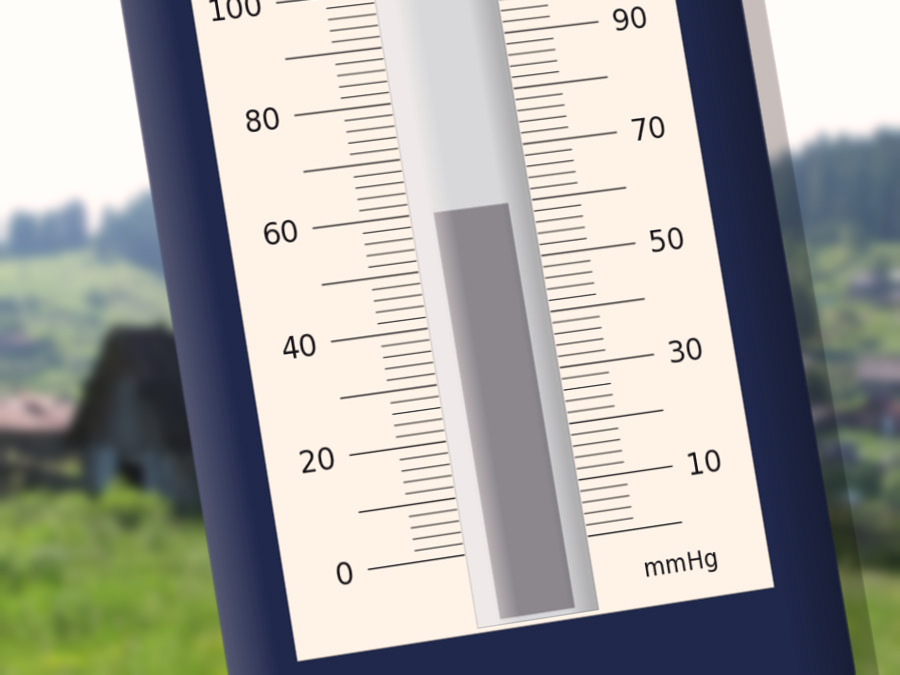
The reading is 60 mmHg
